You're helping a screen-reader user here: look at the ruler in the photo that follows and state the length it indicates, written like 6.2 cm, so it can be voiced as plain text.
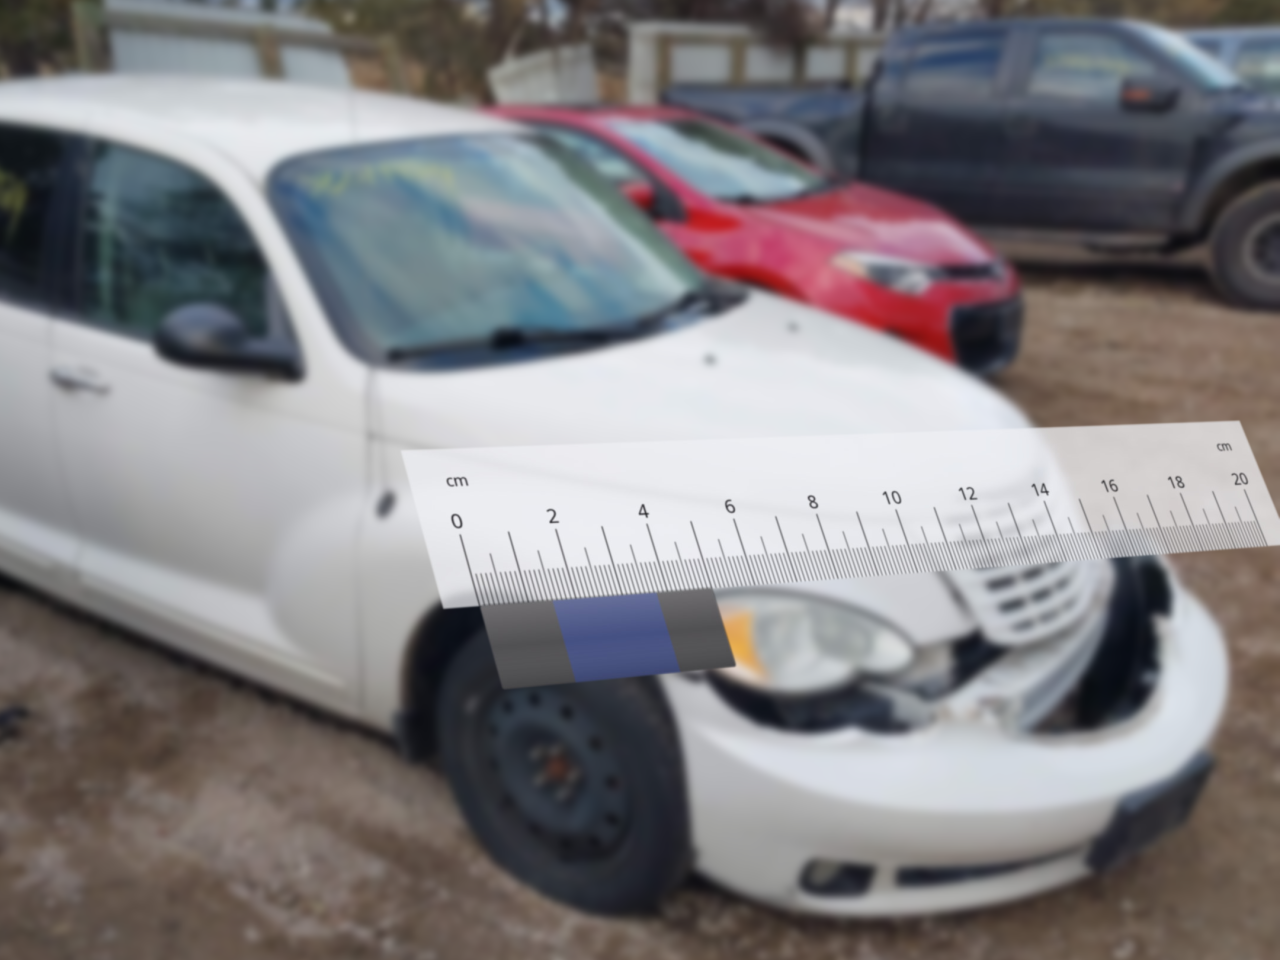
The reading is 5 cm
